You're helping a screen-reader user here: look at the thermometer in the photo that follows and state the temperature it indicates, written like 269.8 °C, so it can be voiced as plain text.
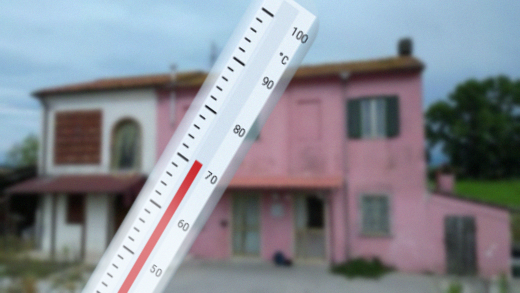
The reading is 71 °C
